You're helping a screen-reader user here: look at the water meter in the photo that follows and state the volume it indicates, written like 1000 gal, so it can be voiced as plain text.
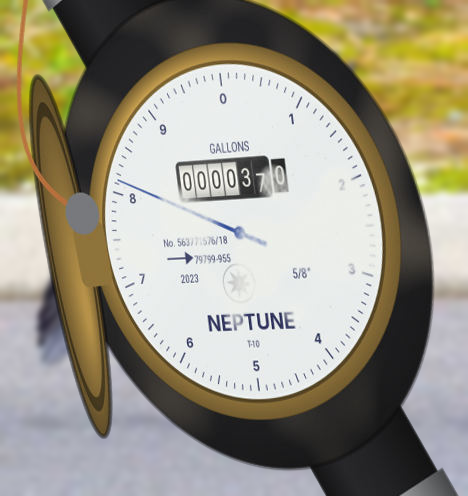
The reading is 368.1 gal
